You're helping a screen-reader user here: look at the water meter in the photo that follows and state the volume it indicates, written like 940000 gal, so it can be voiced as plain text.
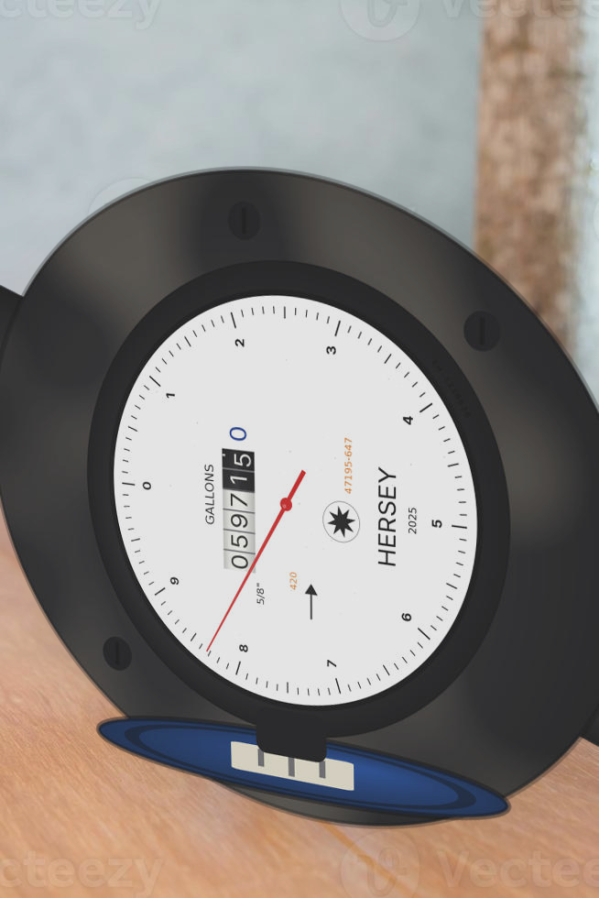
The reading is 597148.3 gal
